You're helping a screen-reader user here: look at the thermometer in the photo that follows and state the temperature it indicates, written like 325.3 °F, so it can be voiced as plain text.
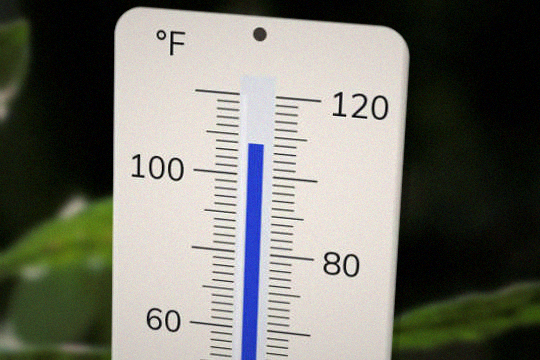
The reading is 108 °F
